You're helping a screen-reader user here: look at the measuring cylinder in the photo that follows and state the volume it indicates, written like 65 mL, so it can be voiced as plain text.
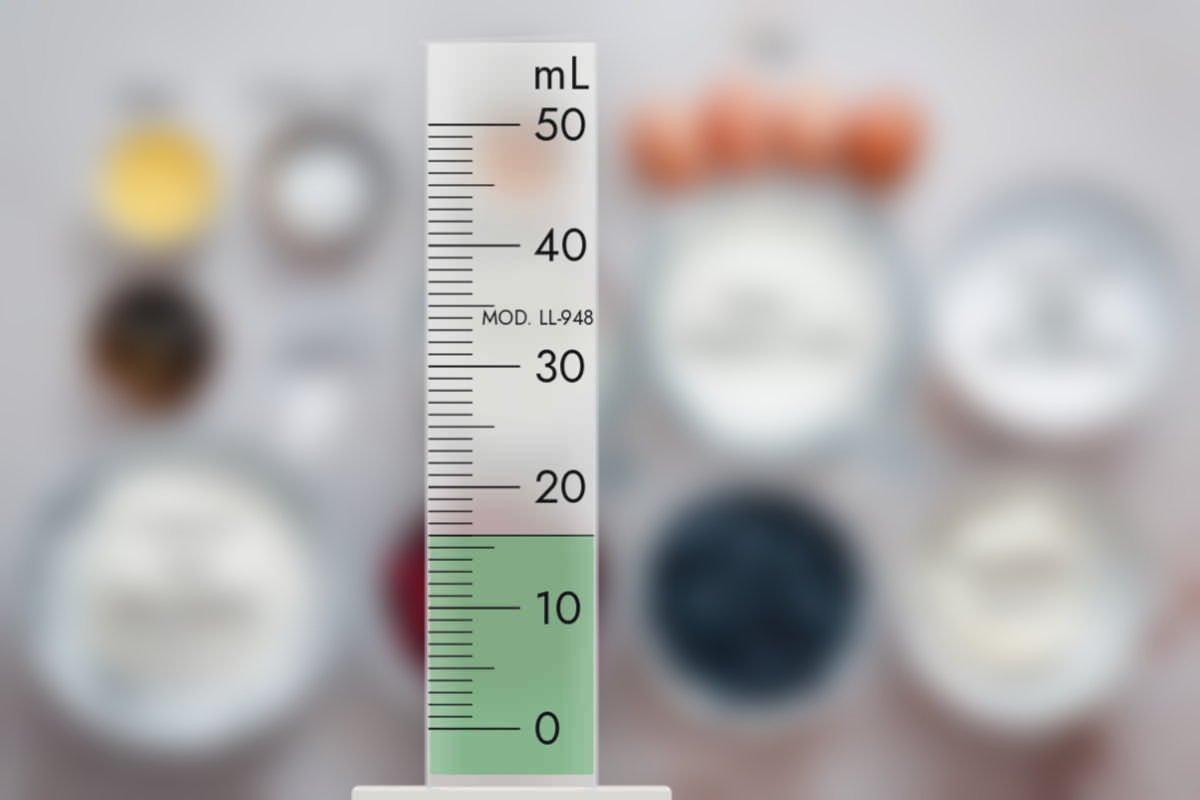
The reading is 16 mL
